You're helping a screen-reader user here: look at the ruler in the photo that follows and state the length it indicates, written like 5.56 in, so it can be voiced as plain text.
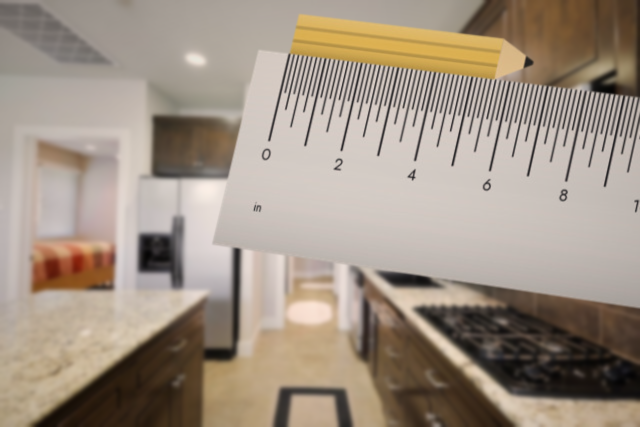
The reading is 6.5 in
